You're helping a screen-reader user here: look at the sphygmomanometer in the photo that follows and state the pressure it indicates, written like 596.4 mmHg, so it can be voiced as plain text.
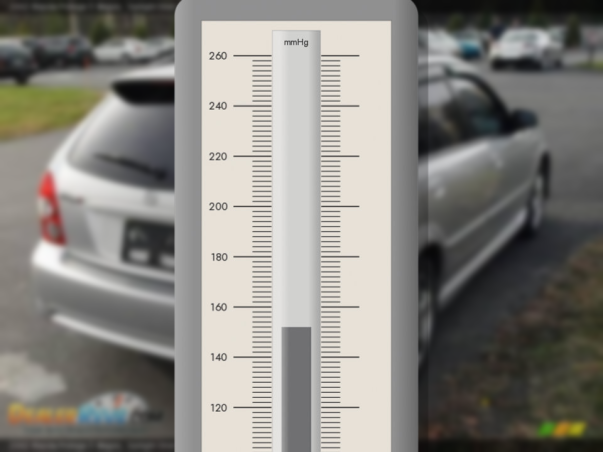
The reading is 152 mmHg
